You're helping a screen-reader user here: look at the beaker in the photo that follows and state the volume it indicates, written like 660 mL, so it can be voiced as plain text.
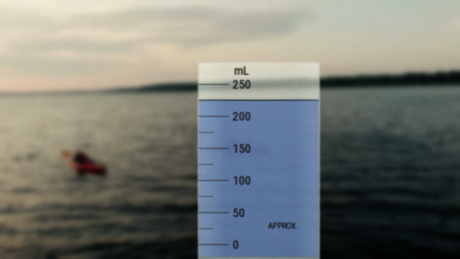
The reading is 225 mL
